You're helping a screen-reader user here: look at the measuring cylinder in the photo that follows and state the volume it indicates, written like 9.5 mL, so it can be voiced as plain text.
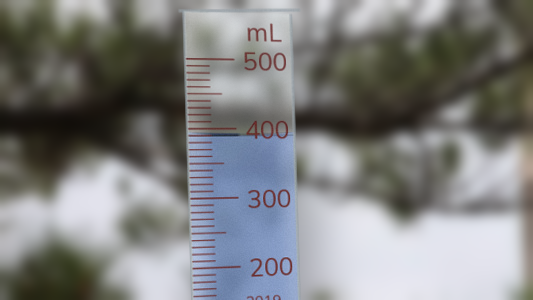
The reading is 390 mL
